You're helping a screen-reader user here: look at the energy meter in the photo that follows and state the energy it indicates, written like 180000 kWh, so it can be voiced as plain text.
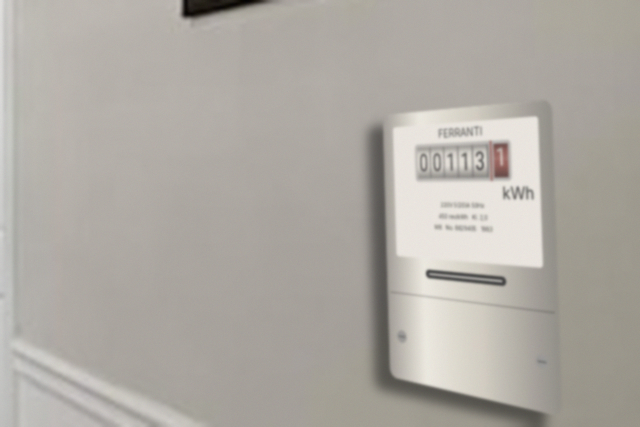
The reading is 113.1 kWh
